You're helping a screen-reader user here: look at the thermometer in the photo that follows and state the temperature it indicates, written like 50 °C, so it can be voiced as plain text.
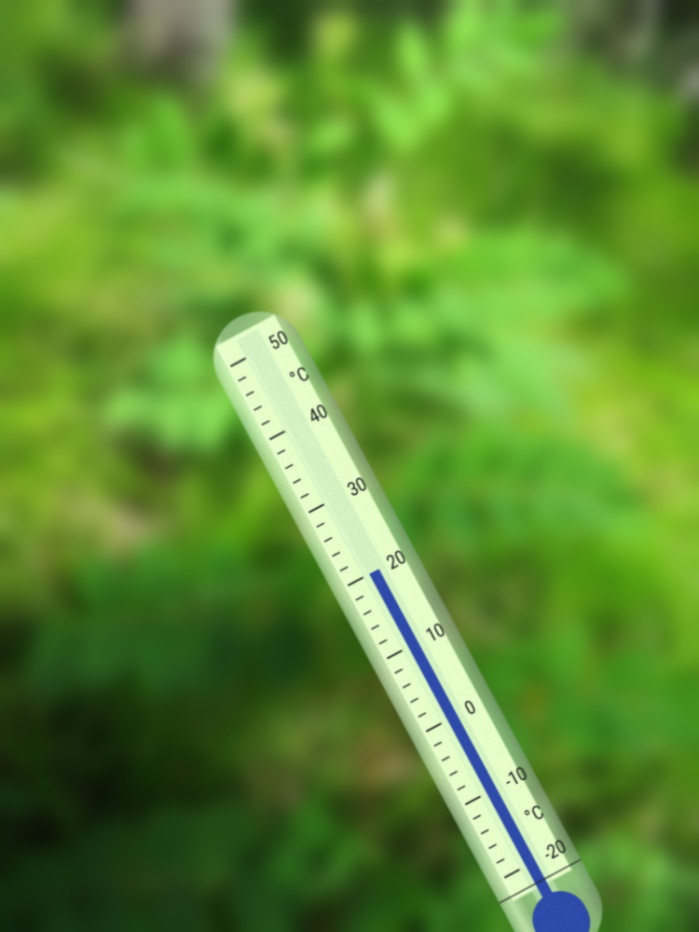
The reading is 20 °C
